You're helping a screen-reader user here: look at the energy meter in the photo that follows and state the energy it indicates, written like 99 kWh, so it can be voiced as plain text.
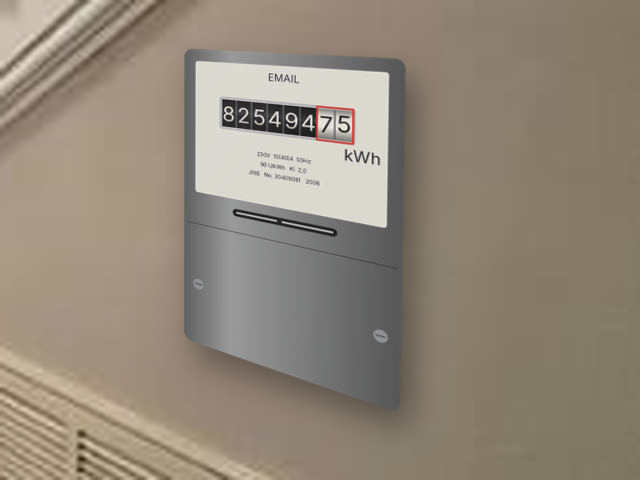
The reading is 825494.75 kWh
